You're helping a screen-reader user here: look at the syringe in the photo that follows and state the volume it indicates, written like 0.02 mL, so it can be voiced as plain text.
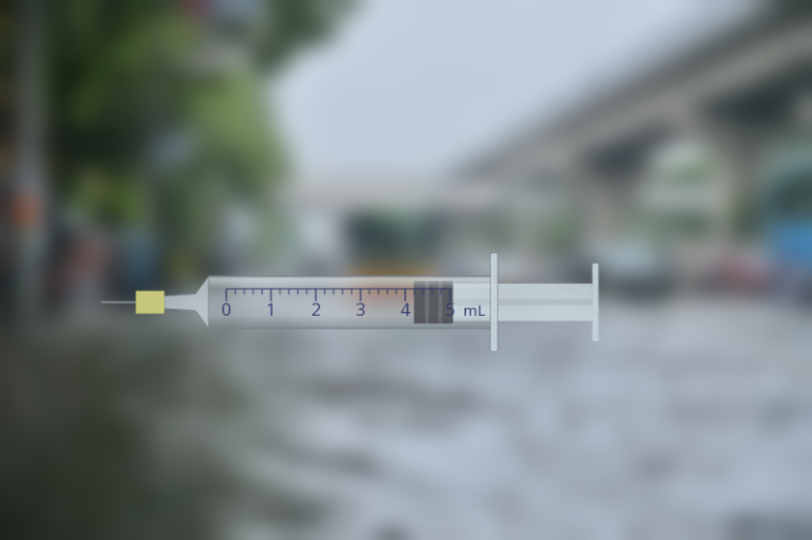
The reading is 4.2 mL
